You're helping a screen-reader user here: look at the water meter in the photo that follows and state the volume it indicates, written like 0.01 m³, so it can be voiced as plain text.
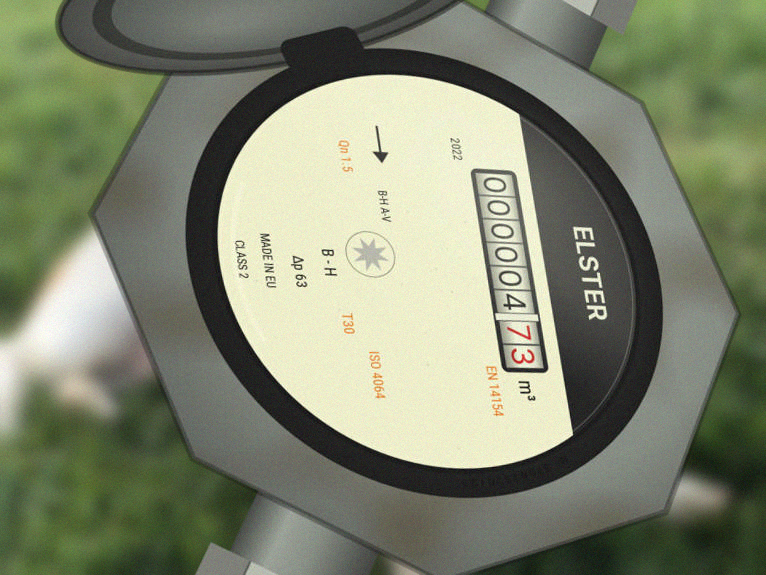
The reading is 4.73 m³
